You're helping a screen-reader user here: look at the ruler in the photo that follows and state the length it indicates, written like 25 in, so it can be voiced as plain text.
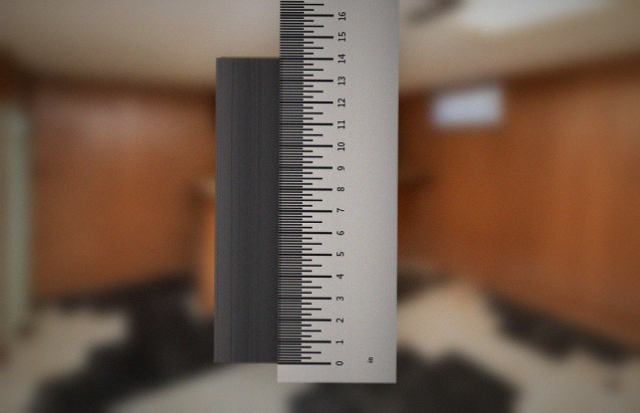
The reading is 14 in
